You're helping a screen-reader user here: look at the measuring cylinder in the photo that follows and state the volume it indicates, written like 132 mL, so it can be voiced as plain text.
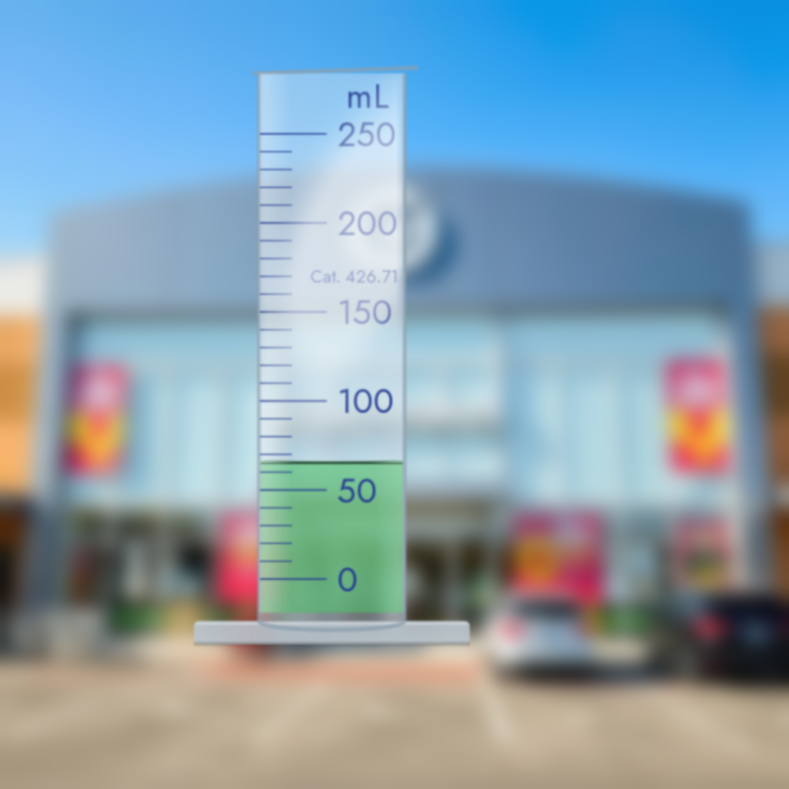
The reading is 65 mL
